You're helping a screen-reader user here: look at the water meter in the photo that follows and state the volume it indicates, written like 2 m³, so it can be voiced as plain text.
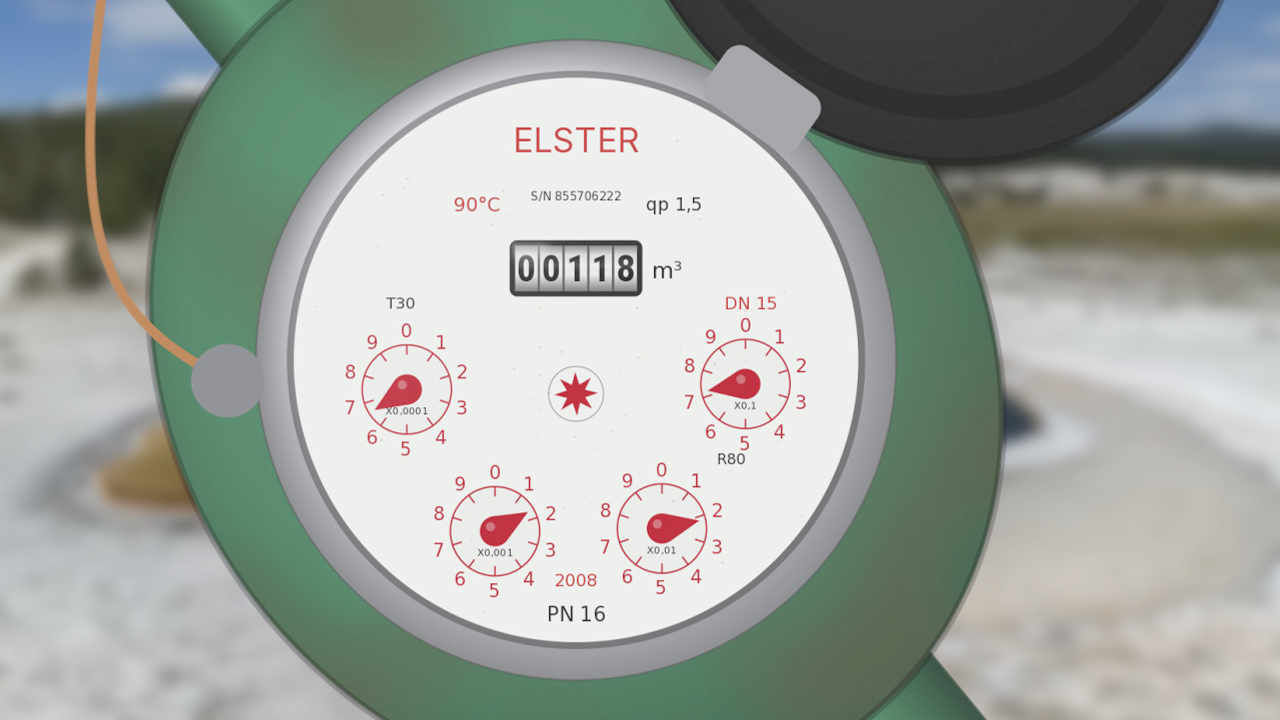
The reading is 118.7216 m³
